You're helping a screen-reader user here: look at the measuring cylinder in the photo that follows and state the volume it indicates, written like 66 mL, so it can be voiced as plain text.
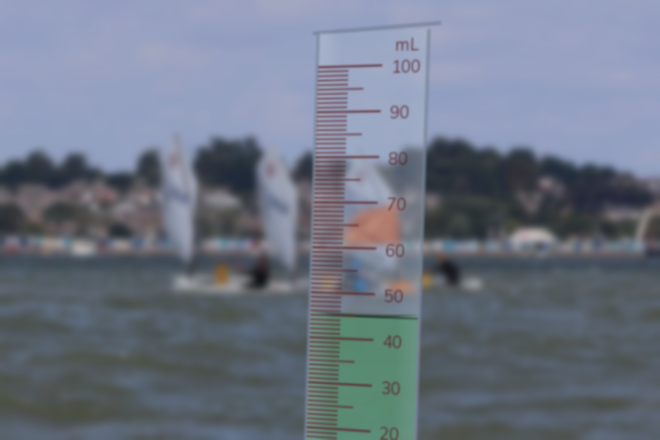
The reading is 45 mL
